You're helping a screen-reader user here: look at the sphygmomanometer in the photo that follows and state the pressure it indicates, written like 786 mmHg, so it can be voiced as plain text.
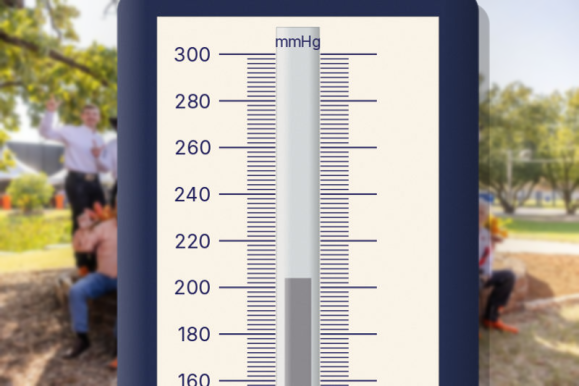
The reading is 204 mmHg
